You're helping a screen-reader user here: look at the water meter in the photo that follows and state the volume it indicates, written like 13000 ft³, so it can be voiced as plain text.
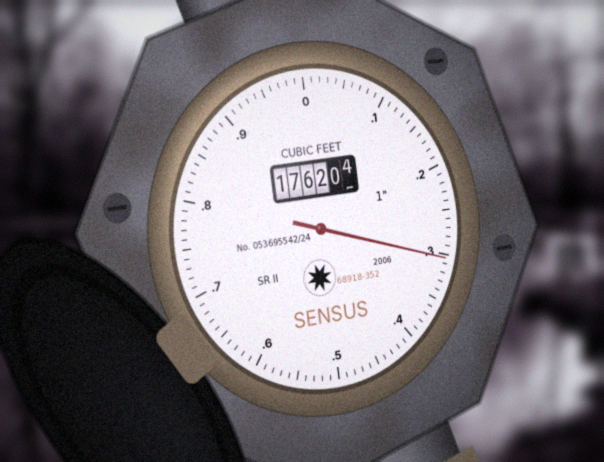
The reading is 176204.30 ft³
